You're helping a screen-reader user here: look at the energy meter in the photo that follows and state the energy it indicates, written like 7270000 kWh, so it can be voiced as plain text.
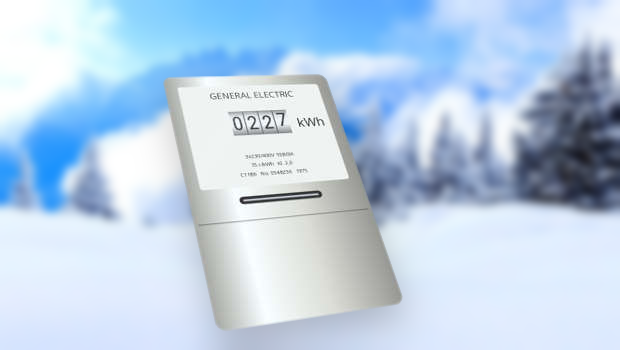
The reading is 227 kWh
